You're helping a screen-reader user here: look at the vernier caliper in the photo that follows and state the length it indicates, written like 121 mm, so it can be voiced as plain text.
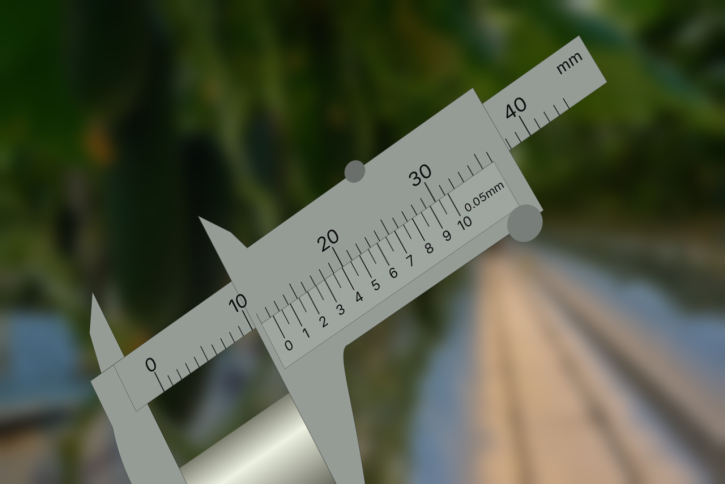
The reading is 12.3 mm
